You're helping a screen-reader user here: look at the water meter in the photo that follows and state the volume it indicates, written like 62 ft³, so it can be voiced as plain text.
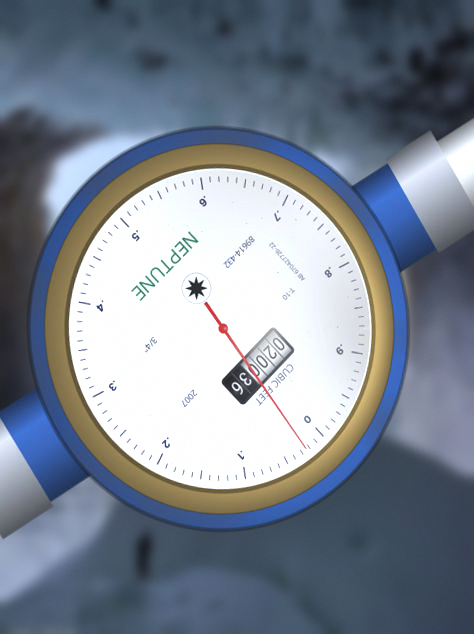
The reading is 20036.02 ft³
